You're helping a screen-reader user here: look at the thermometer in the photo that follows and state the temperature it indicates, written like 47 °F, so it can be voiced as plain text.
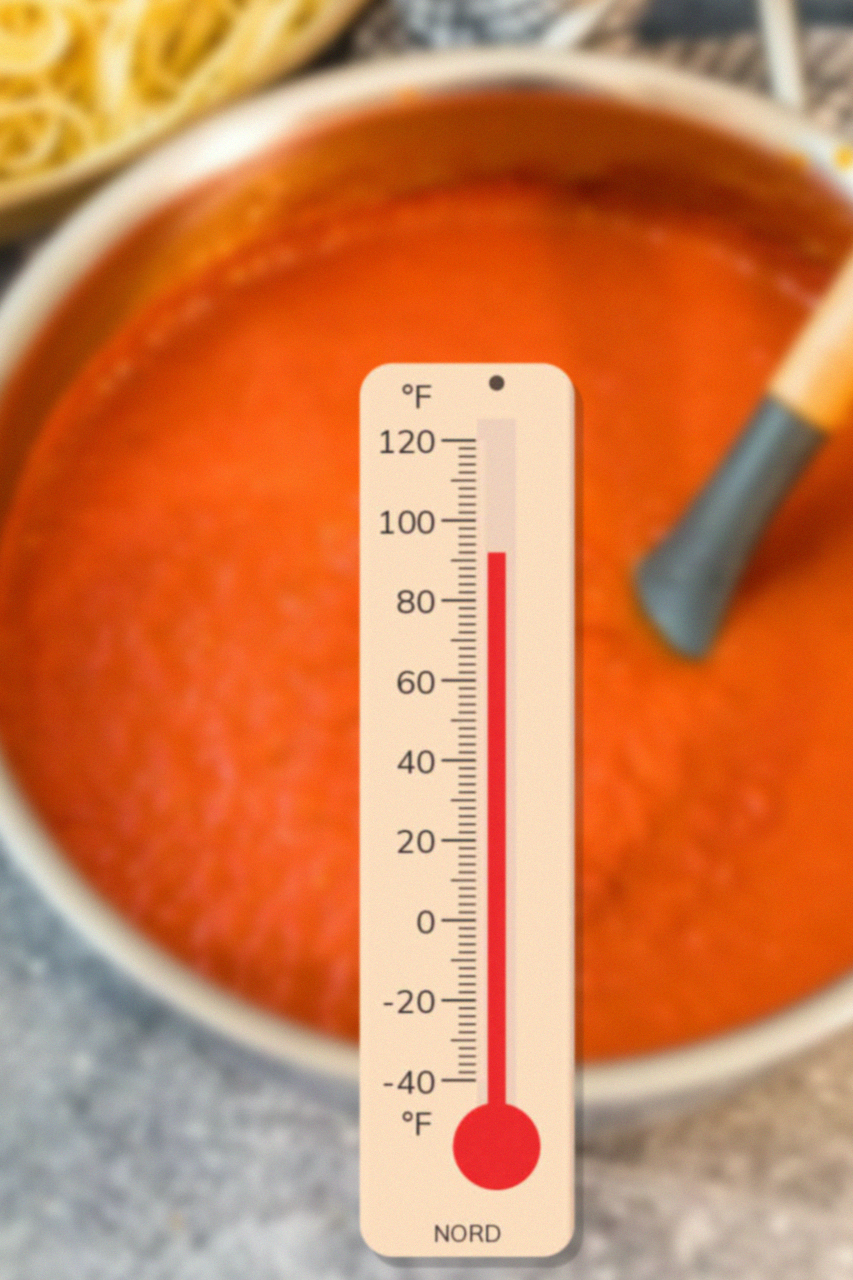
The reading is 92 °F
